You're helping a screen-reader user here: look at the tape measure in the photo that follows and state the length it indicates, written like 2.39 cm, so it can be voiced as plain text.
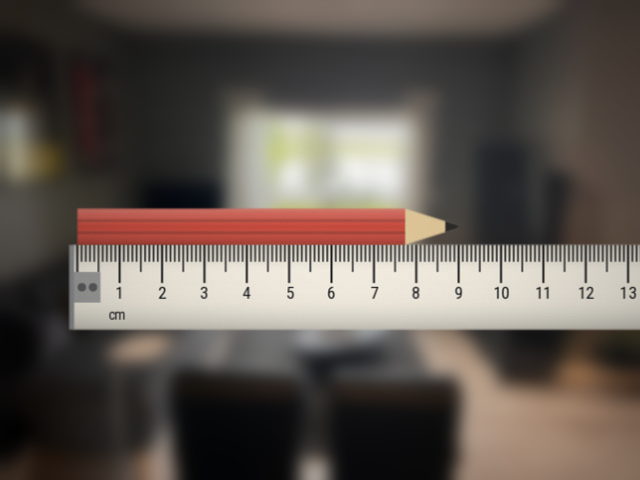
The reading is 9 cm
